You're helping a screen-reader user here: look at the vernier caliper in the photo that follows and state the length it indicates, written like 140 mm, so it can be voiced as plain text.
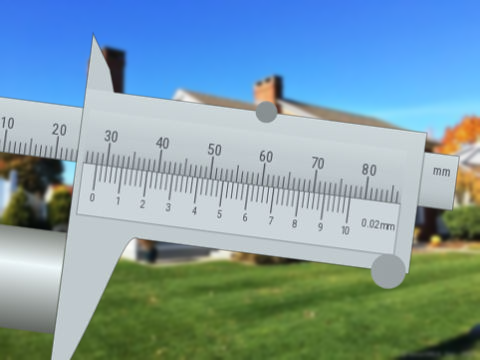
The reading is 28.0 mm
